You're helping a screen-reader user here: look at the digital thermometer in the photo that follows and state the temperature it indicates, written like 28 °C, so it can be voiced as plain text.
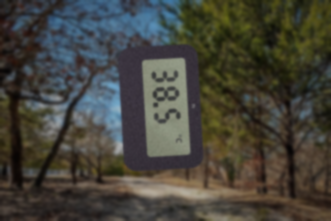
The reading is 38.5 °C
